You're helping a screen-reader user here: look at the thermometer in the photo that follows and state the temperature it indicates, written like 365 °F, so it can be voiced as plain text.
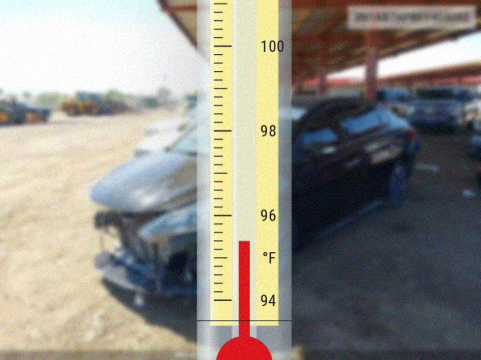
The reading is 95.4 °F
